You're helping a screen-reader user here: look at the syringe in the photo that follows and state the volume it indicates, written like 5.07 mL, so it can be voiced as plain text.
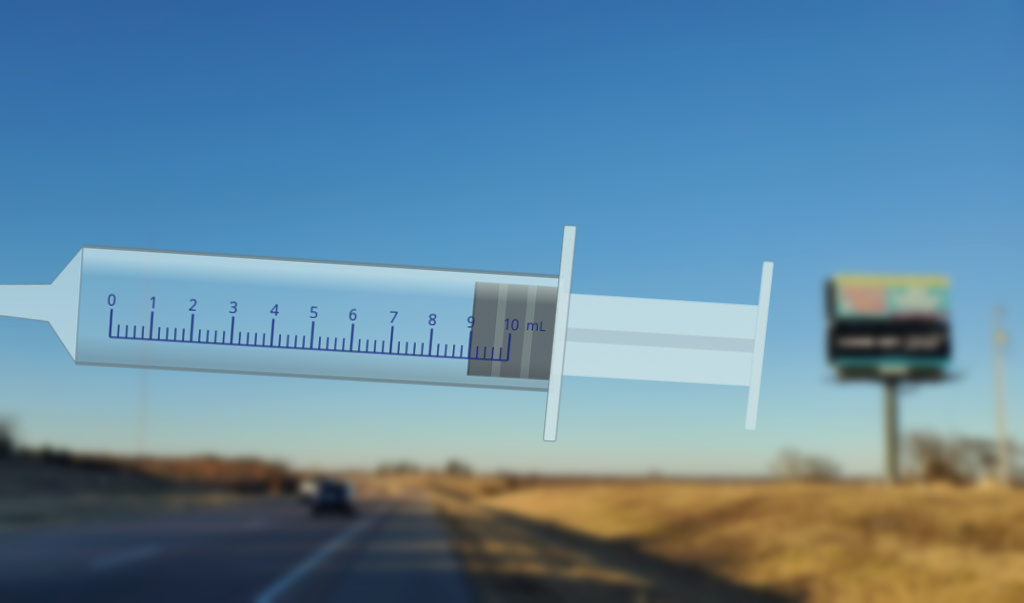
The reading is 9 mL
